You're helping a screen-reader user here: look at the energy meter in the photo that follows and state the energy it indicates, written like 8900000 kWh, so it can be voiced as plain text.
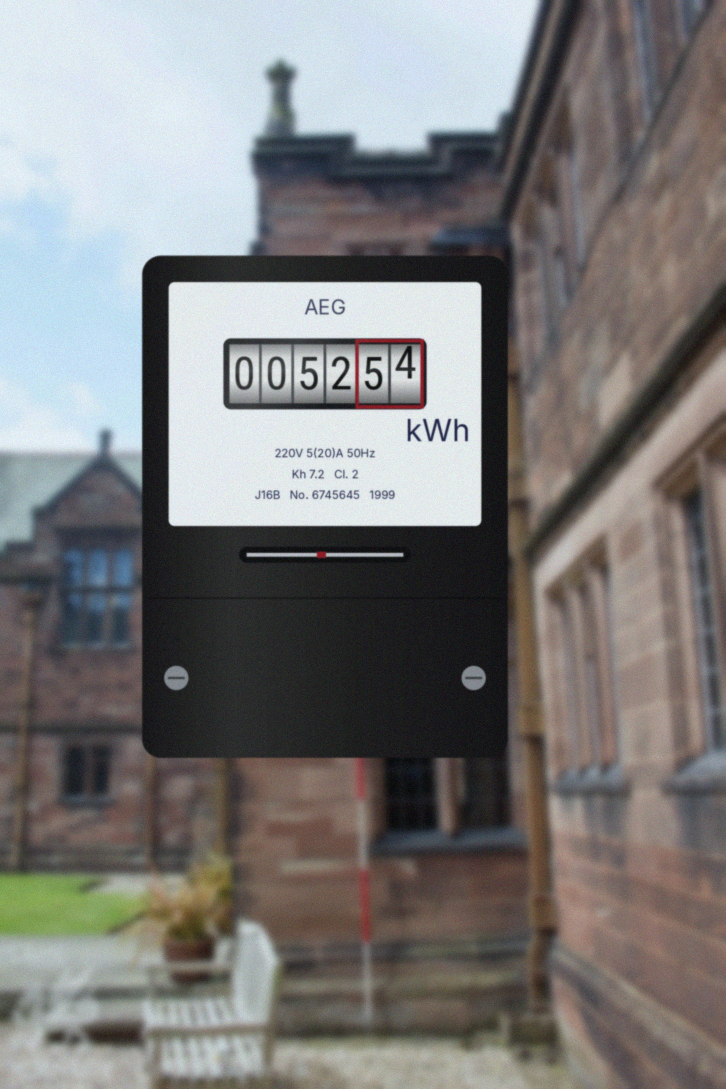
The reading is 52.54 kWh
